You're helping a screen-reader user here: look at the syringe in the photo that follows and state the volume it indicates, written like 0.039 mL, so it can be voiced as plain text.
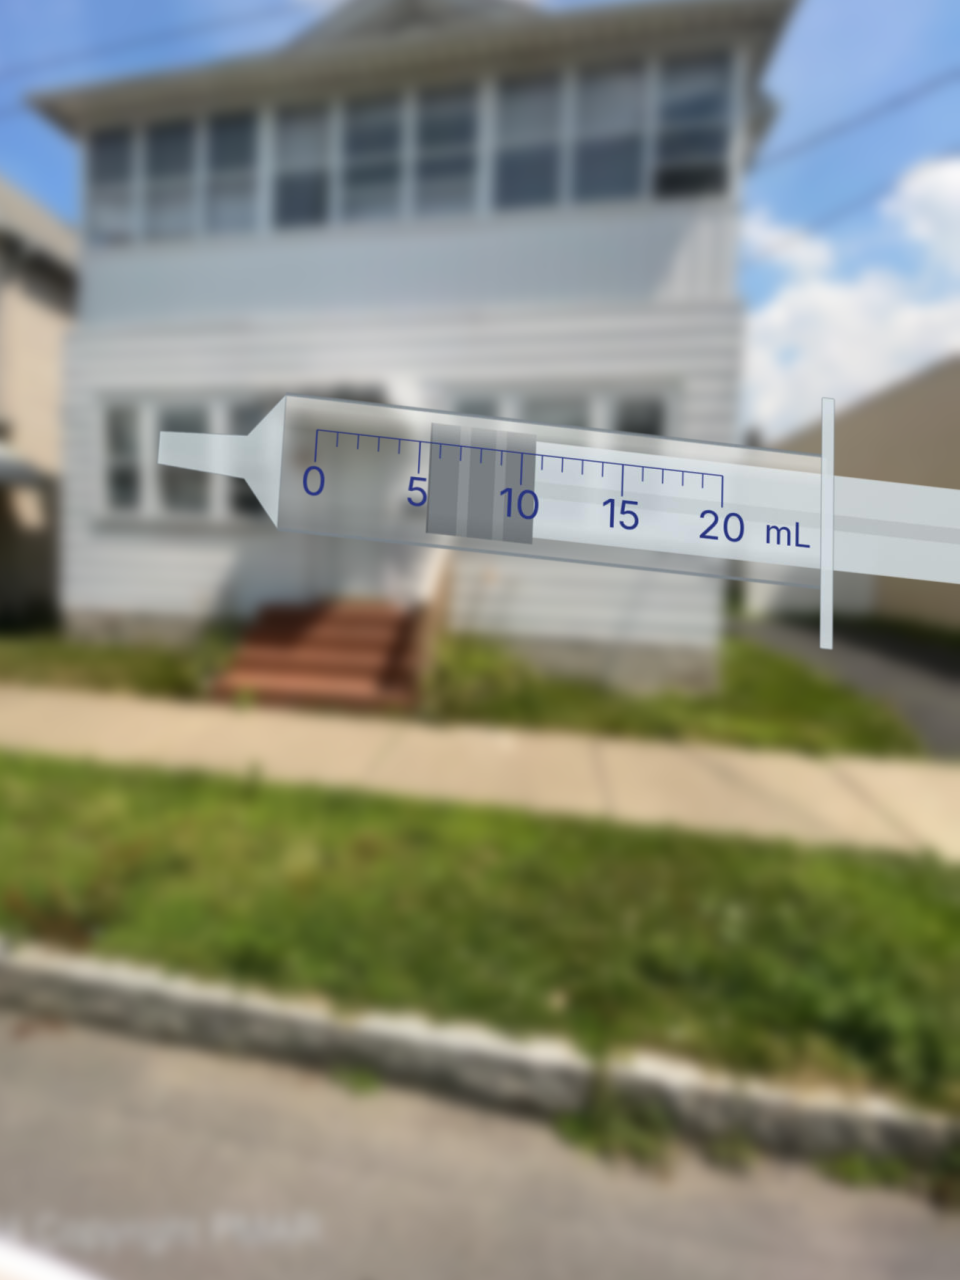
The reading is 5.5 mL
